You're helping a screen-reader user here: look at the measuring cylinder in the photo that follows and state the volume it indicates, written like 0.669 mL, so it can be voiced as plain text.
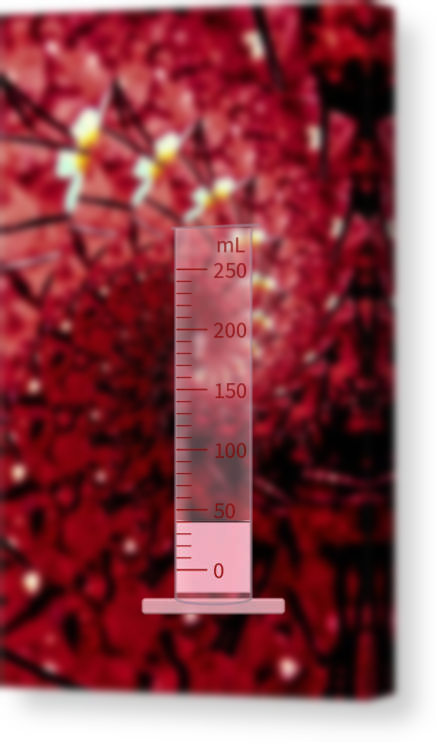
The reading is 40 mL
